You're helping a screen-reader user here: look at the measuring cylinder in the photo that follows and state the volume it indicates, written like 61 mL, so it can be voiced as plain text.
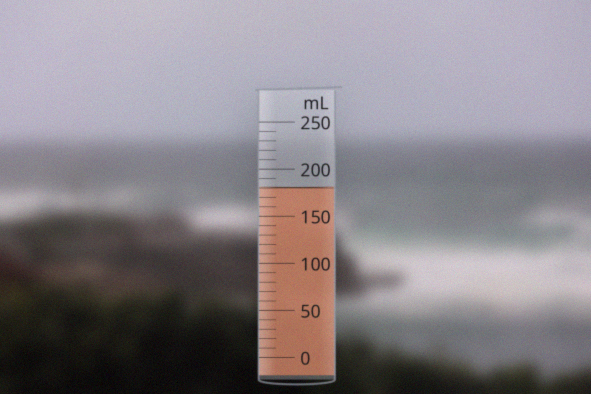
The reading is 180 mL
